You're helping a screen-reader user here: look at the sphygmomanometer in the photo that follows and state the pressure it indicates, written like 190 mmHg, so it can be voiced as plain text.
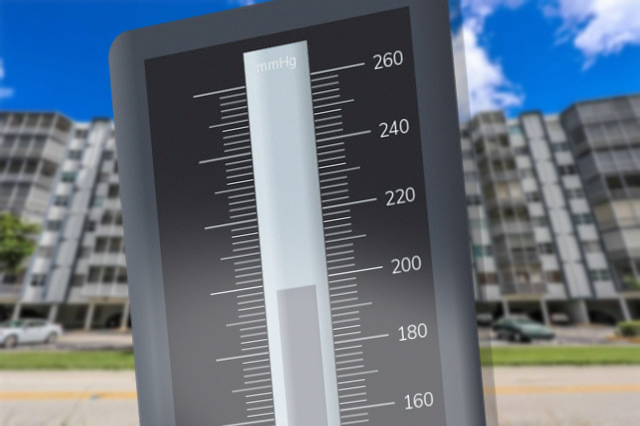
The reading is 198 mmHg
